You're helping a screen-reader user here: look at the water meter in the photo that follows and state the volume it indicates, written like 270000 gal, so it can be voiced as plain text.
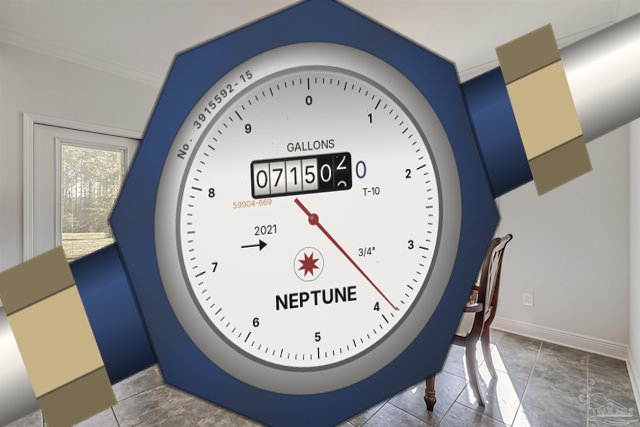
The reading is 715023.8 gal
